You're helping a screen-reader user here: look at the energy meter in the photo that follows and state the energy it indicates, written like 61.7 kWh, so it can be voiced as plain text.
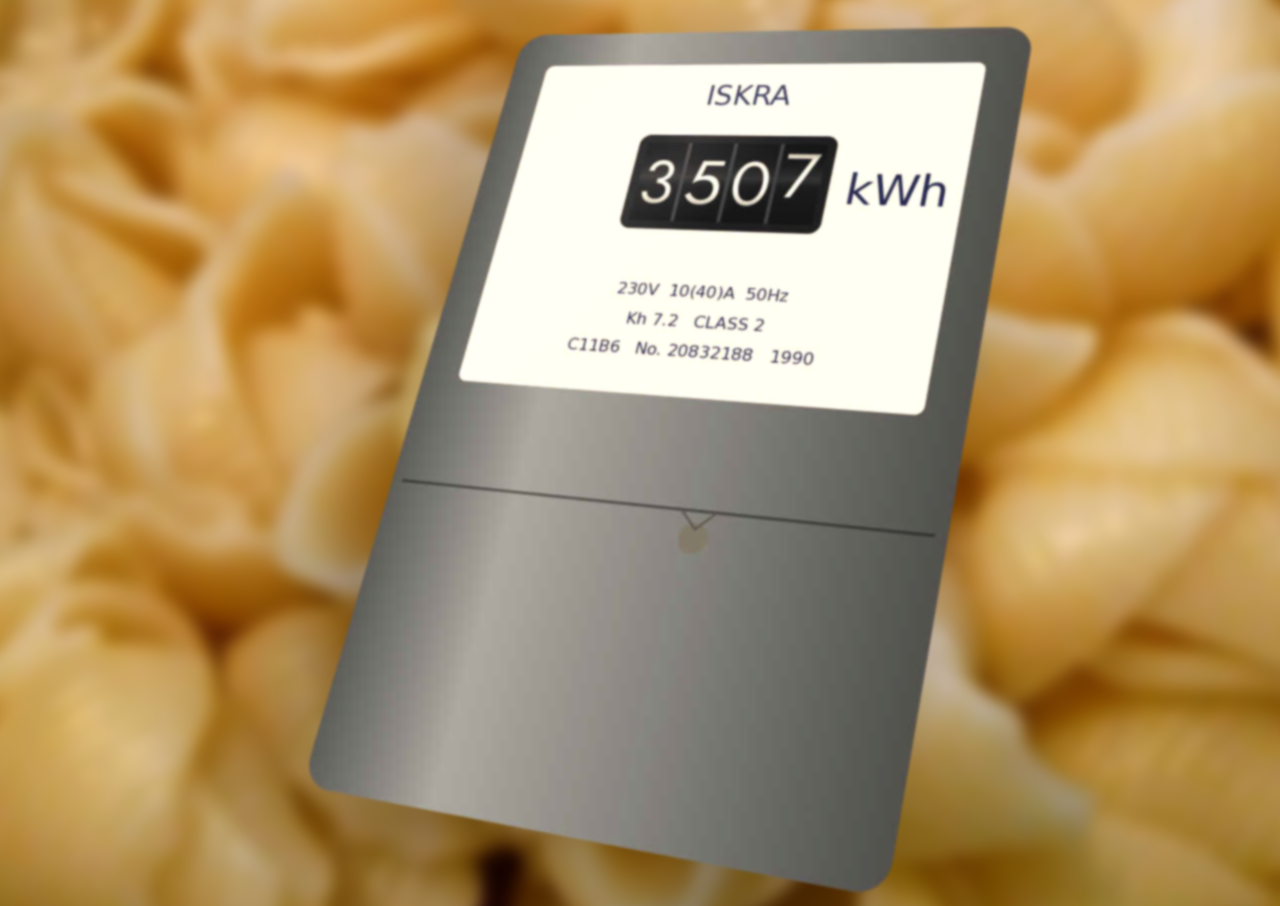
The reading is 3507 kWh
